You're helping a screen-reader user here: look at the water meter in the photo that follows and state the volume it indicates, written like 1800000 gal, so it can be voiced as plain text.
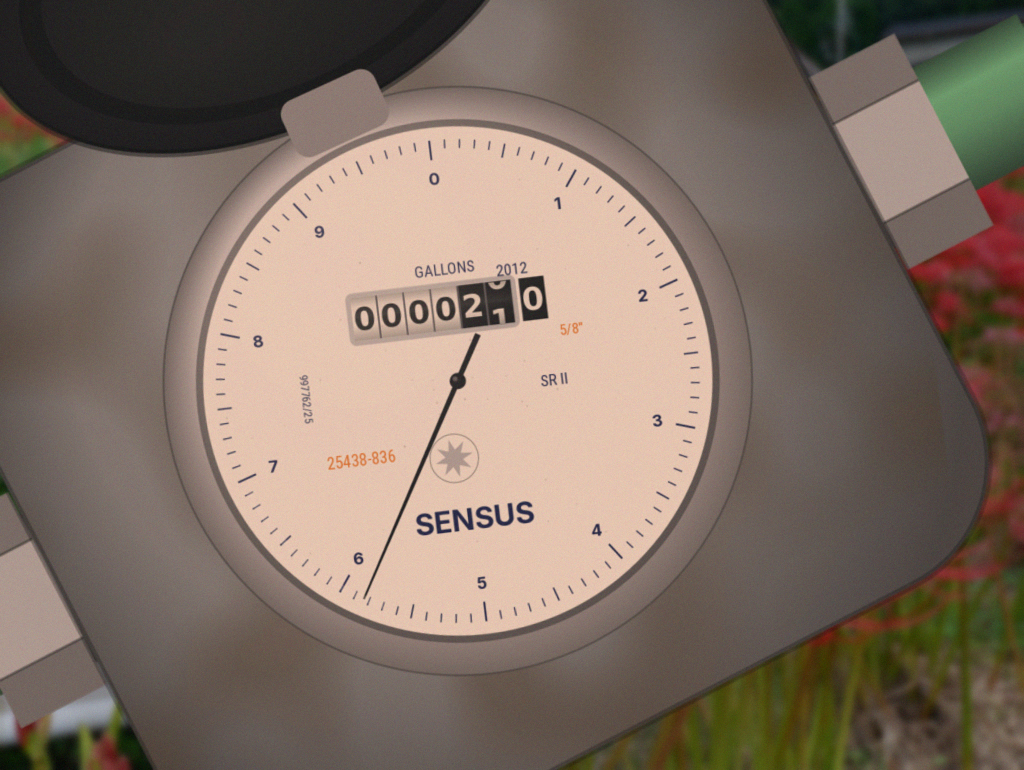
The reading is 205.8 gal
